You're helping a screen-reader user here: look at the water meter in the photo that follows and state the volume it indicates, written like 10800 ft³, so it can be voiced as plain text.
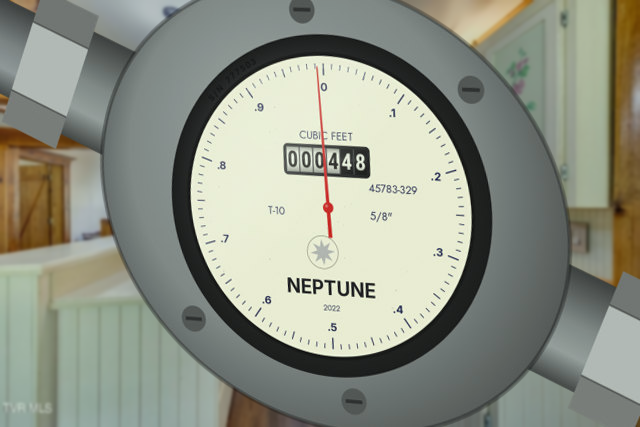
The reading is 447.99 ft³
